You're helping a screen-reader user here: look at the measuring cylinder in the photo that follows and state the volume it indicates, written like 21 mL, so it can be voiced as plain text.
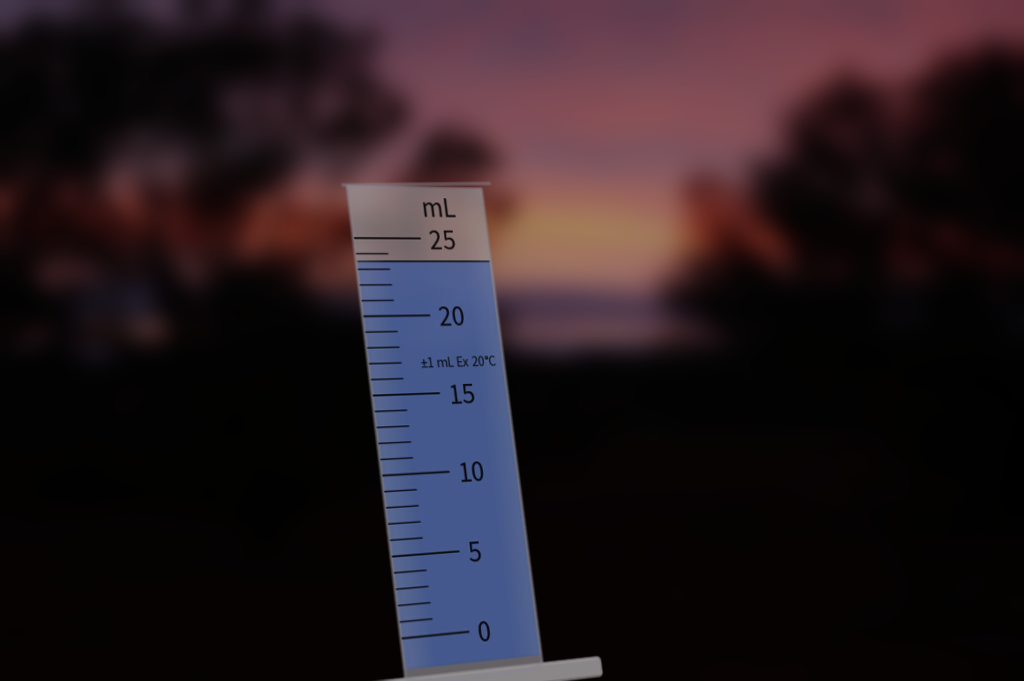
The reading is 23.5 mL
